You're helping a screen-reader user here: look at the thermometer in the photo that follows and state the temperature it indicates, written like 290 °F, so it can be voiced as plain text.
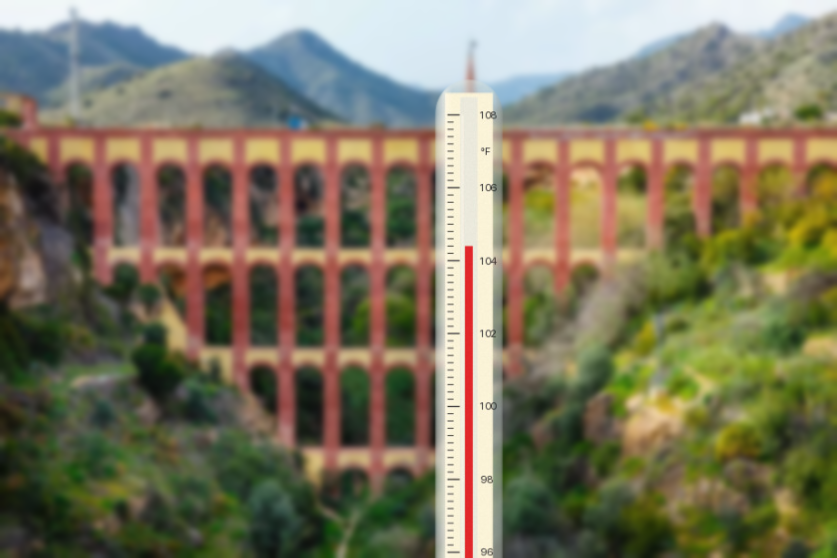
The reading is 104.4 °F
